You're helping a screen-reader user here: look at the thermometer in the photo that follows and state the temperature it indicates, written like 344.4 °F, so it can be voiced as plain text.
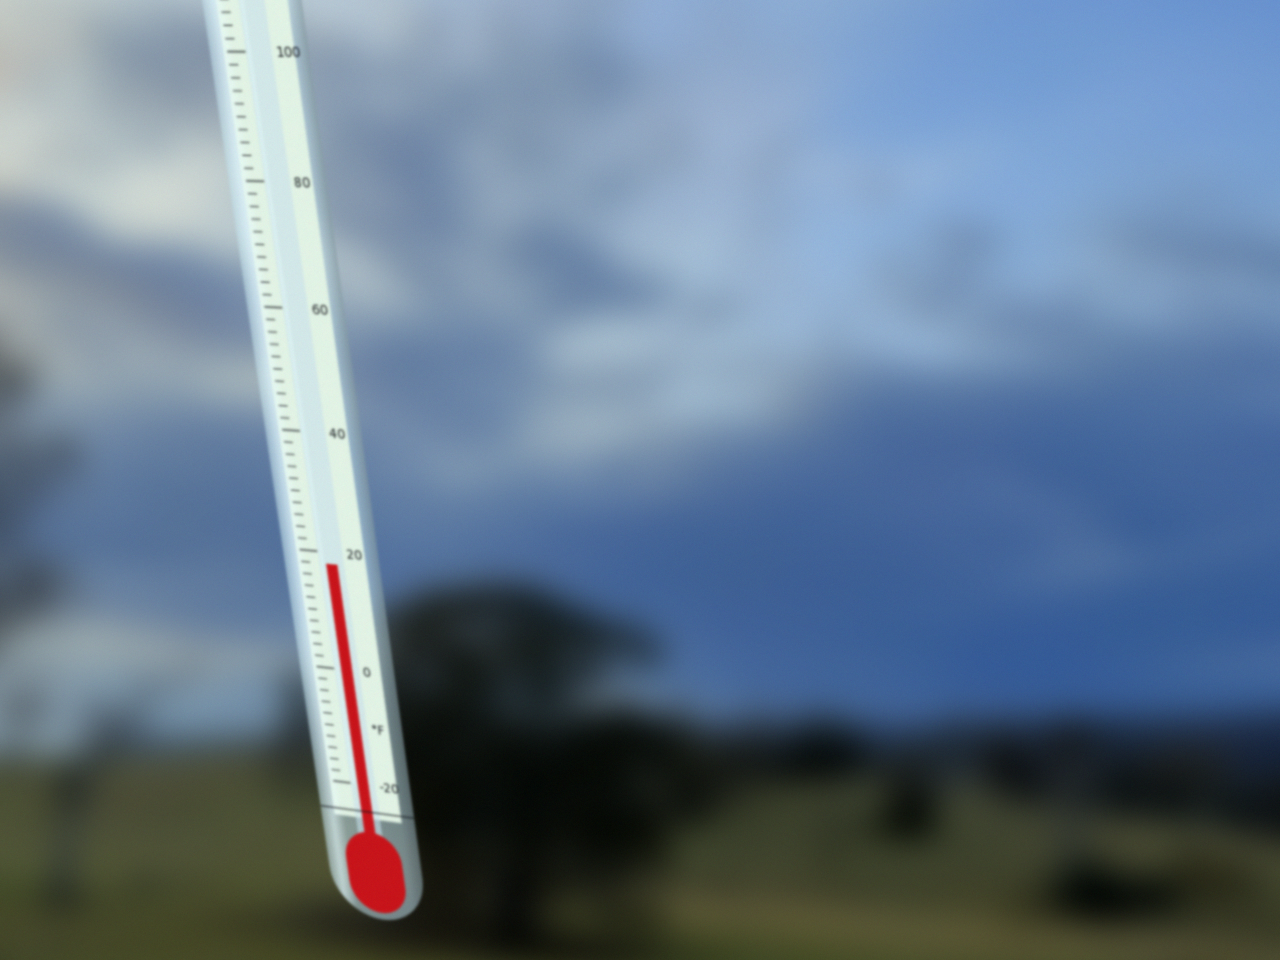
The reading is 18 °F
